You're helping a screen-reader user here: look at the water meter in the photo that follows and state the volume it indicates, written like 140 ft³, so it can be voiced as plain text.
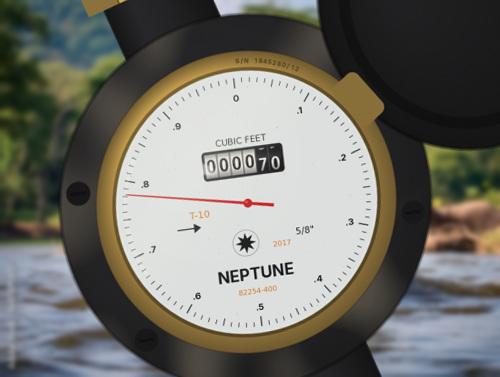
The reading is 69.78 ft³
